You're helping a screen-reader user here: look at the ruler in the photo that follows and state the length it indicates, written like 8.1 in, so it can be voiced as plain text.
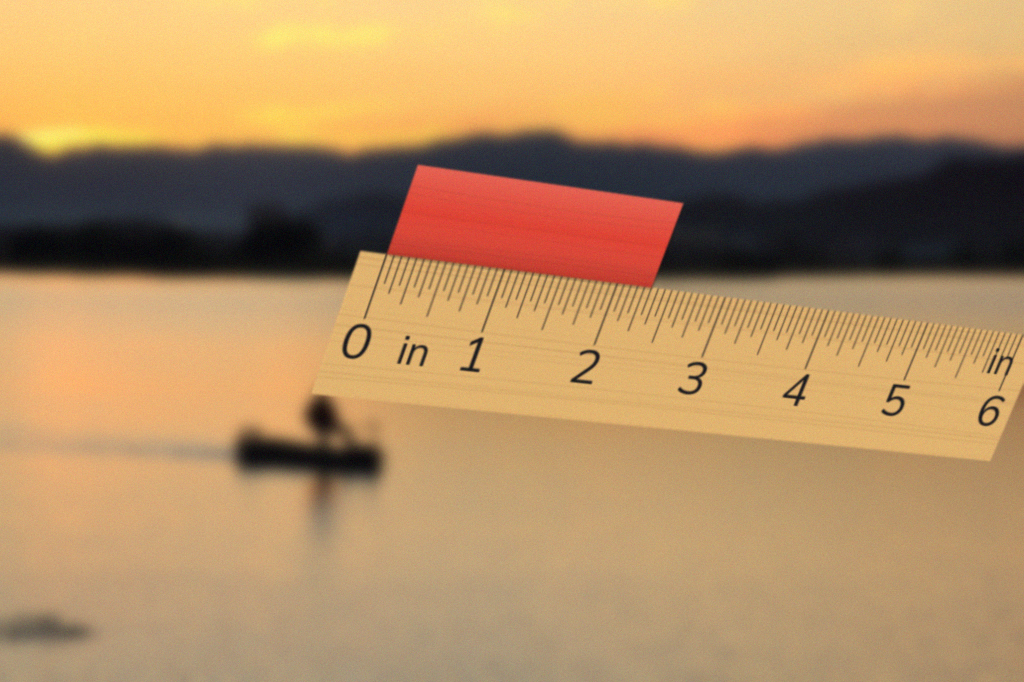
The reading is 2.3125 in
